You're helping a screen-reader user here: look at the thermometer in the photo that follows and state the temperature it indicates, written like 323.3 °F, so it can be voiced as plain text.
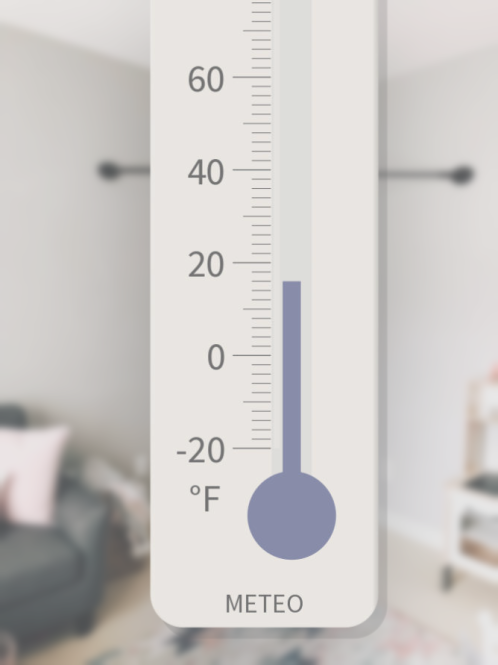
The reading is 16 °F
